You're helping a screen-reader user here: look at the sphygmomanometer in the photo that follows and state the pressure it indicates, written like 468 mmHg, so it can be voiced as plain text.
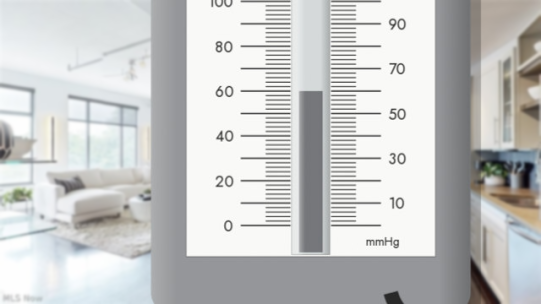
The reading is 60 mmHg
